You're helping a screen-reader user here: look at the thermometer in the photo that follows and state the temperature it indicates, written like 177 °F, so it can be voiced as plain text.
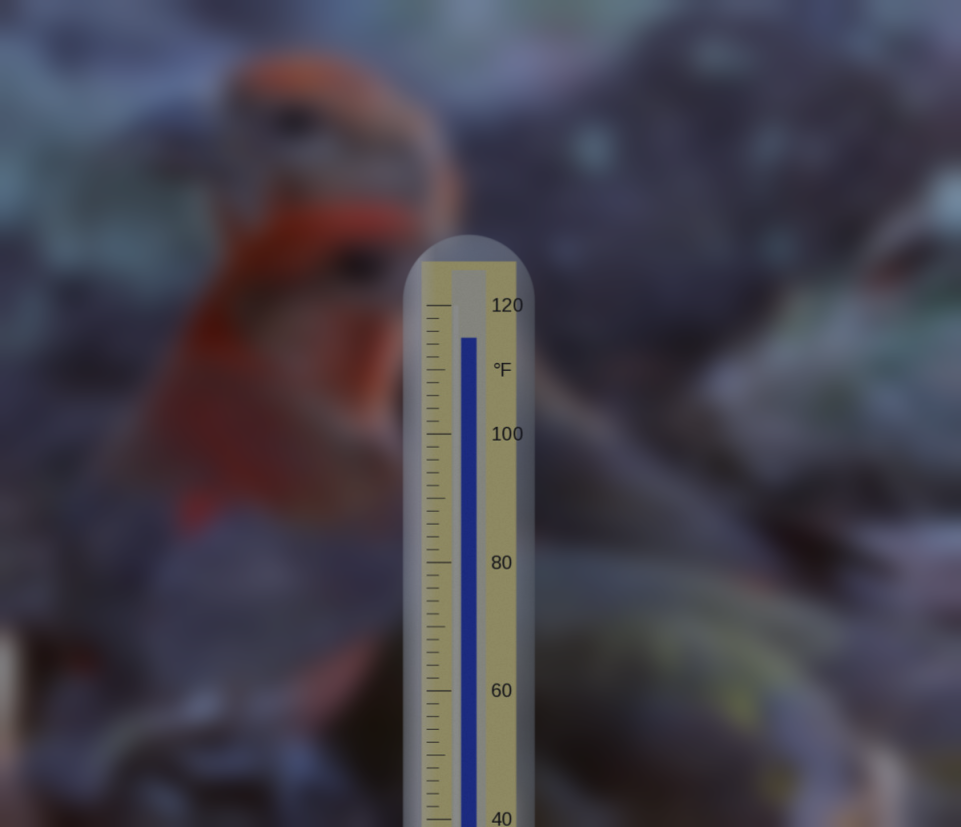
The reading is 115 °F
